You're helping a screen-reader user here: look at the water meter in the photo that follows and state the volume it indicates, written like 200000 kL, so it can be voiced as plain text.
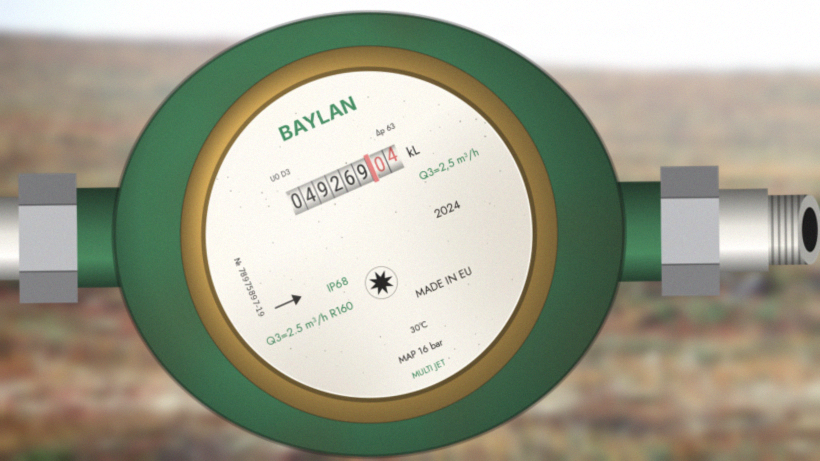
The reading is 49269.04 kL
